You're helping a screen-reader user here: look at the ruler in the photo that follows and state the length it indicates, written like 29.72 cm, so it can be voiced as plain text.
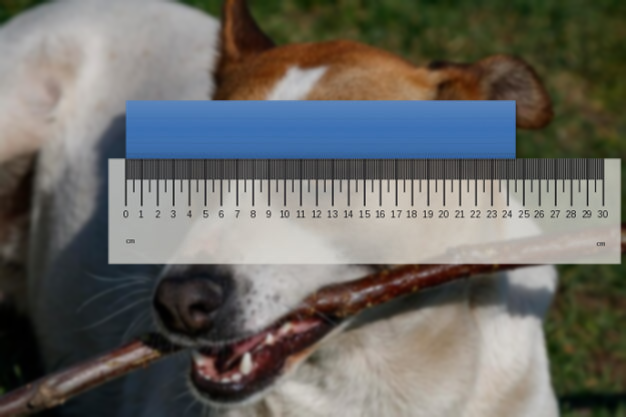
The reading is 24.5 cm
